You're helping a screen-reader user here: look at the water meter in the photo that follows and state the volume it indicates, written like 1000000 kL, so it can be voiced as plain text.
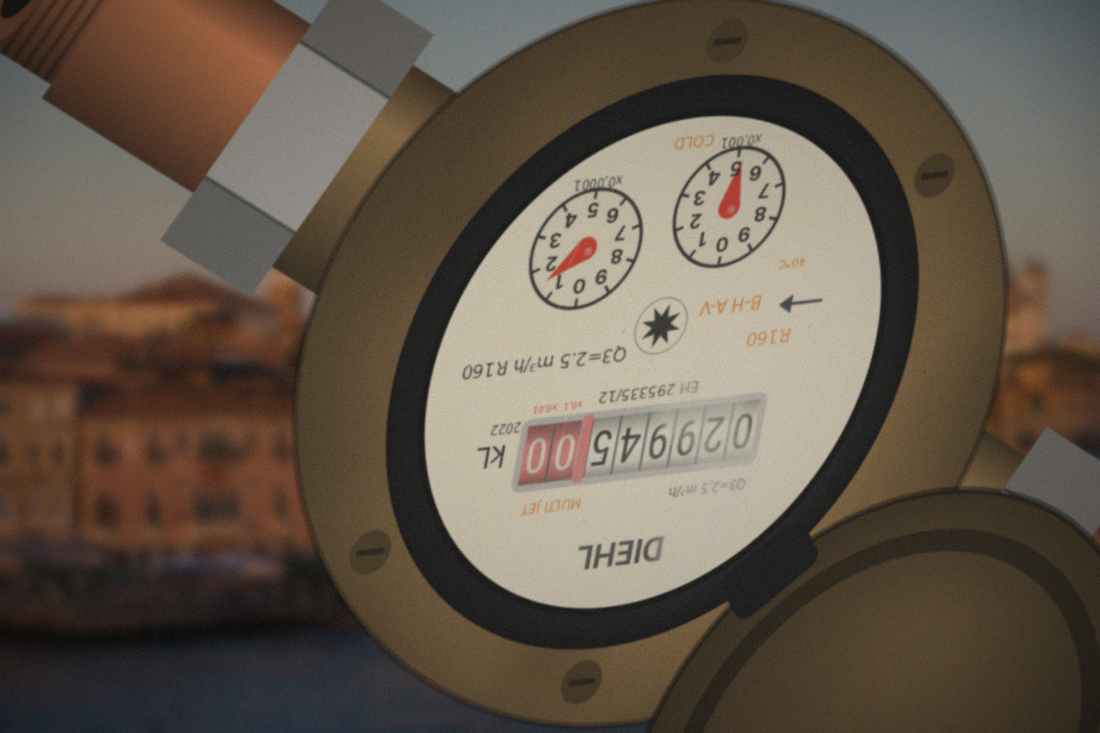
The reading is 29945.0051 kL
